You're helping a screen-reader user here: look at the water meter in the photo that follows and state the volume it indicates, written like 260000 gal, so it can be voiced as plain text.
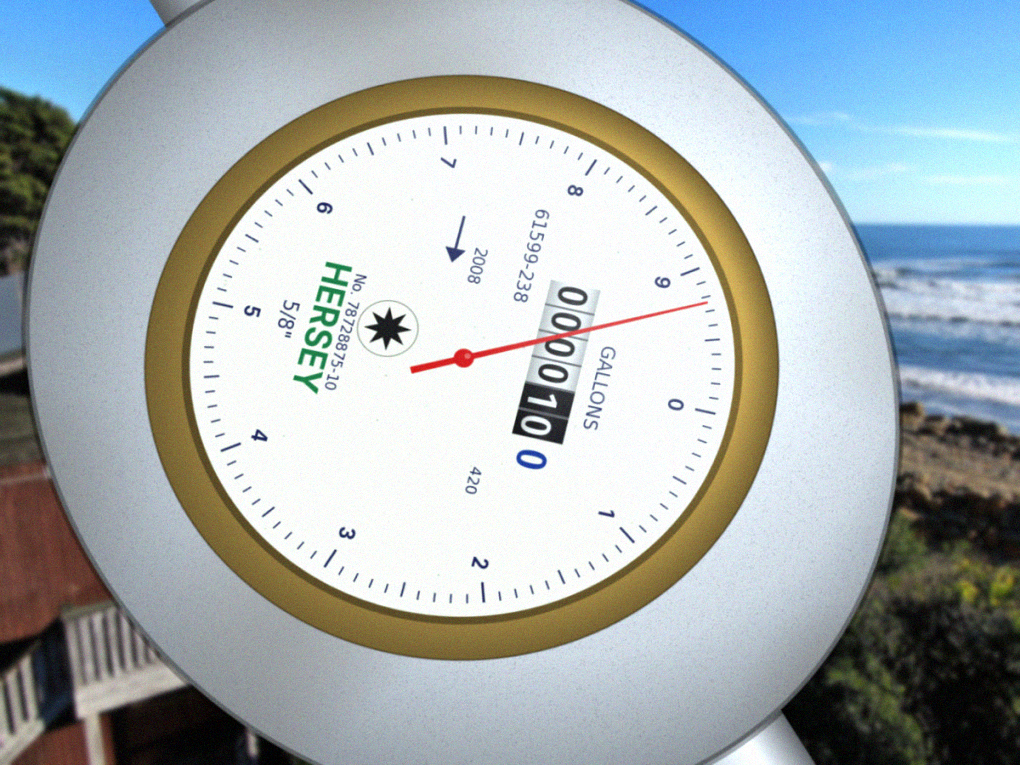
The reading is 99.2 gal
